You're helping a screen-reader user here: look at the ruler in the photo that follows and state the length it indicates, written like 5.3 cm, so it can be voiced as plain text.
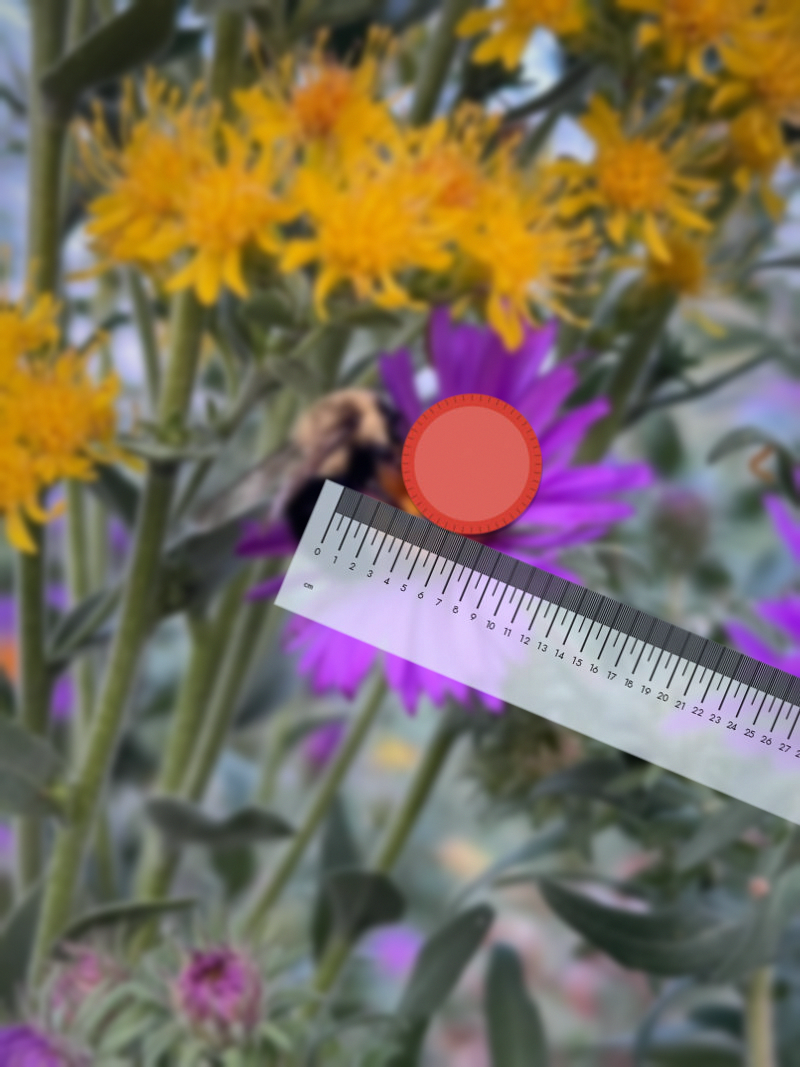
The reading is 7.5 cm
